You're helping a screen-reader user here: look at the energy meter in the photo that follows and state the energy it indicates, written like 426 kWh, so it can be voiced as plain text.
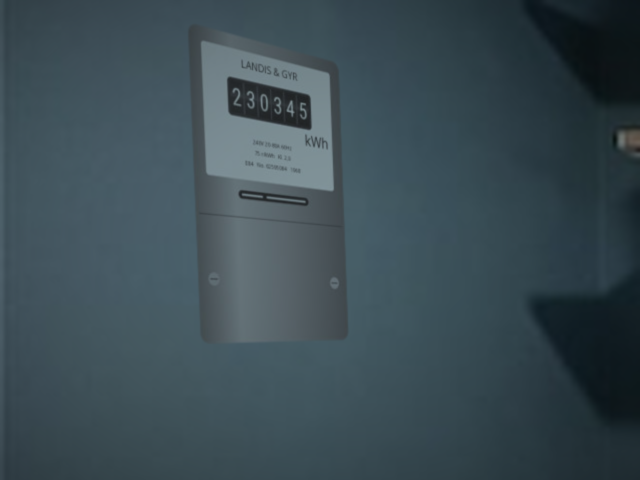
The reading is 230345 kWh
